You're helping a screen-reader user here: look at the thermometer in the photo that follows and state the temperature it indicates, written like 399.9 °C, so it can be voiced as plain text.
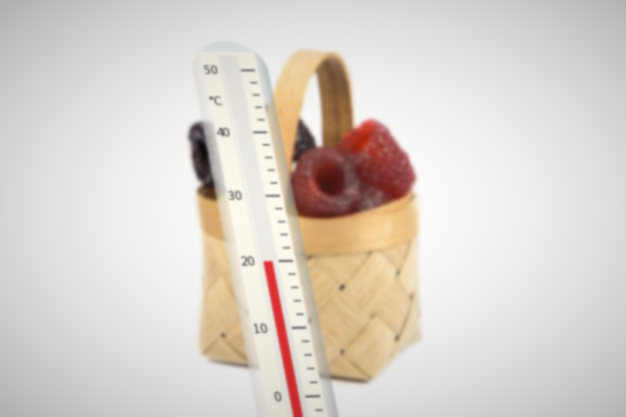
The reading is 20 °C
